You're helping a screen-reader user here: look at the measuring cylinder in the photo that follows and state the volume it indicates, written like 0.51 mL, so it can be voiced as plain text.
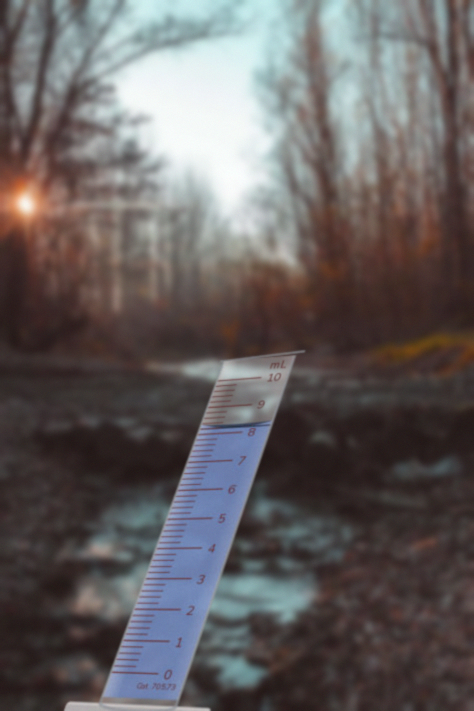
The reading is 8.2 mL
